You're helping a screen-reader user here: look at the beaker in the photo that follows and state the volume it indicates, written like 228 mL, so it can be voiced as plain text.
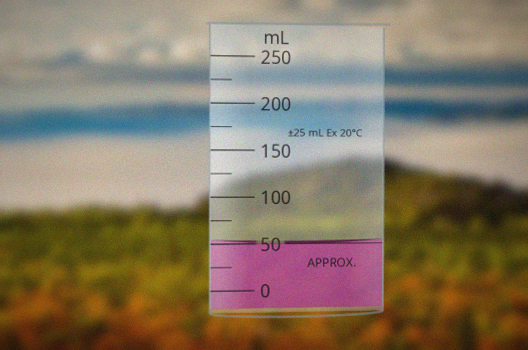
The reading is 50 mL
